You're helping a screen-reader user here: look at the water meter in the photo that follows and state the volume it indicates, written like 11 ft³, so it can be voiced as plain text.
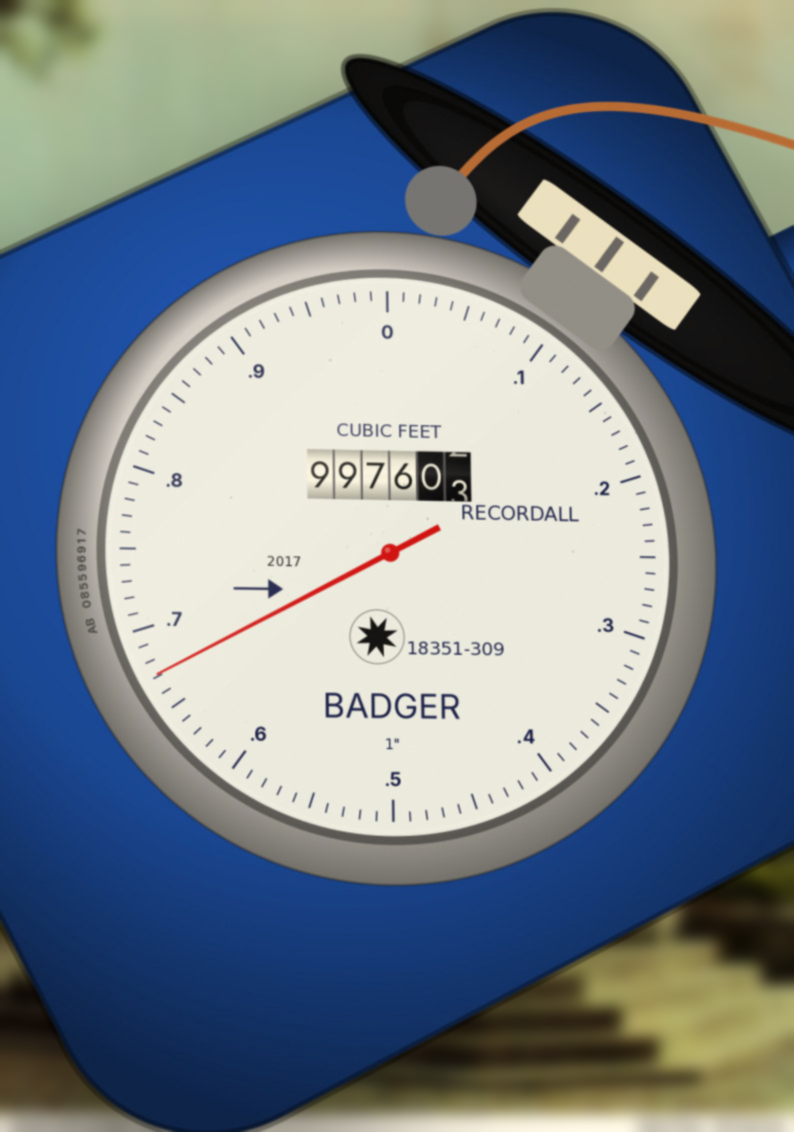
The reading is 997602.67 ft³
